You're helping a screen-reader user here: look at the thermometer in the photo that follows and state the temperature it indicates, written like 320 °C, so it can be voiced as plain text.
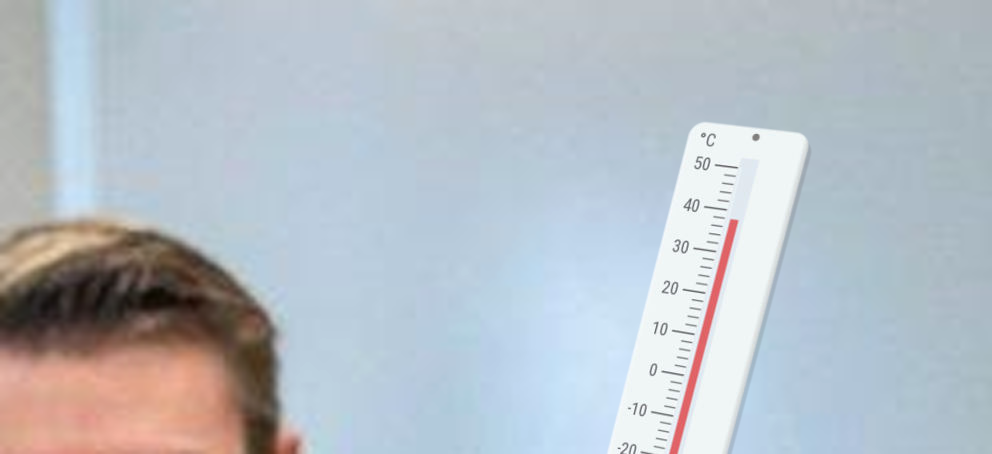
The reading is 38 °C
